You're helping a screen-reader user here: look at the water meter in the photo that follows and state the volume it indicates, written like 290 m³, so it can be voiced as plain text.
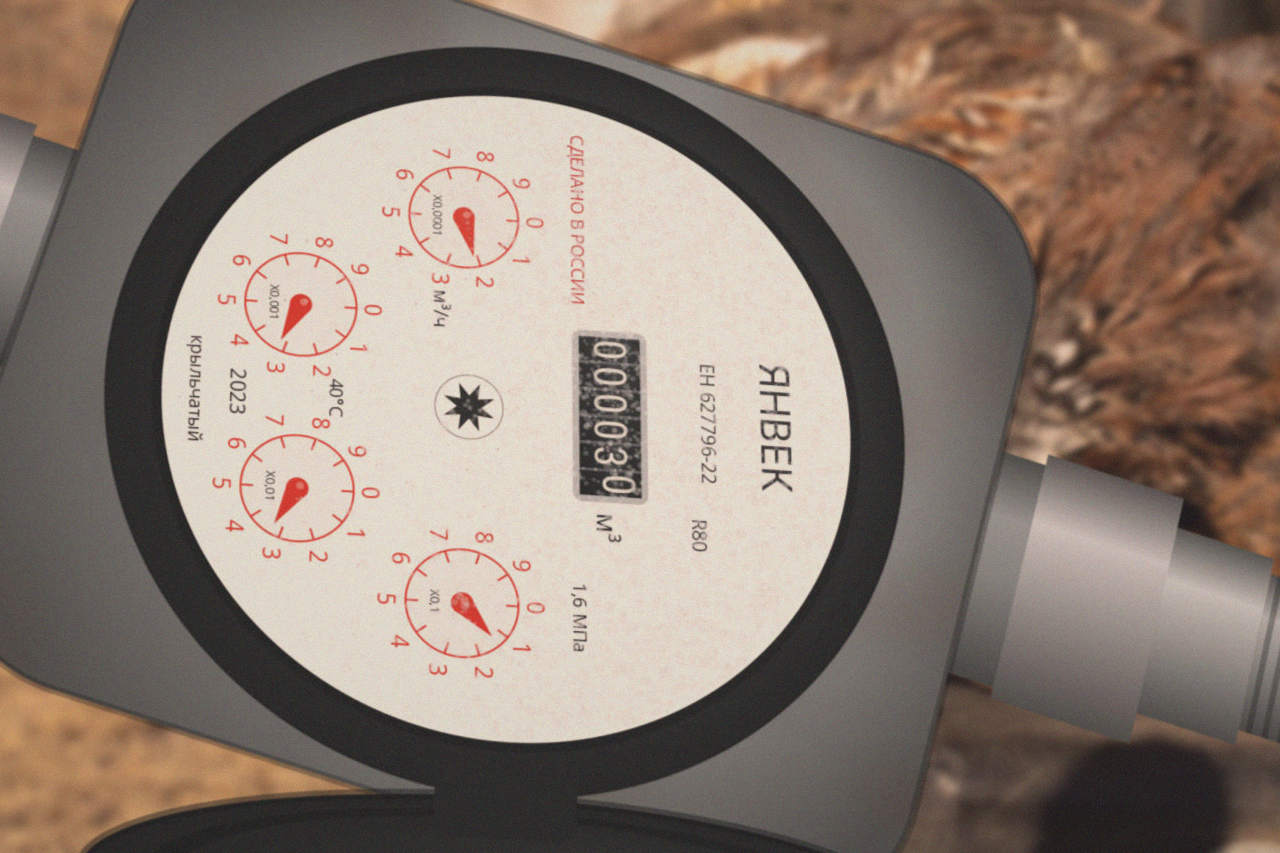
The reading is 30.1332 m³
